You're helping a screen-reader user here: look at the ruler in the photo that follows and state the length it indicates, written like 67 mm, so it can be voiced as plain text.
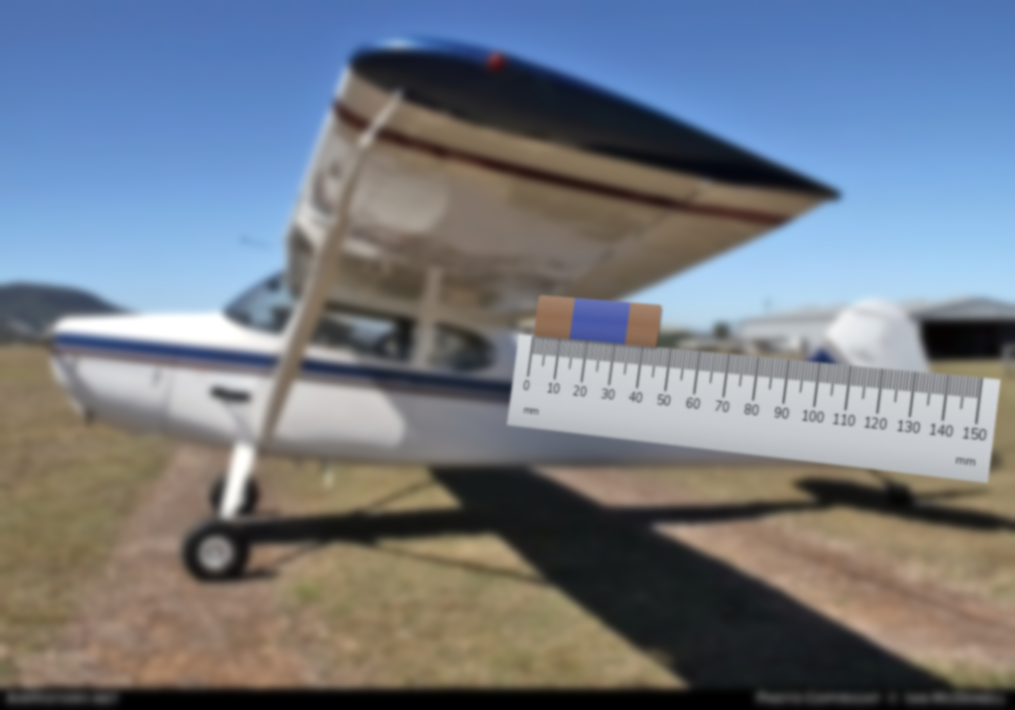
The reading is 45 mm
